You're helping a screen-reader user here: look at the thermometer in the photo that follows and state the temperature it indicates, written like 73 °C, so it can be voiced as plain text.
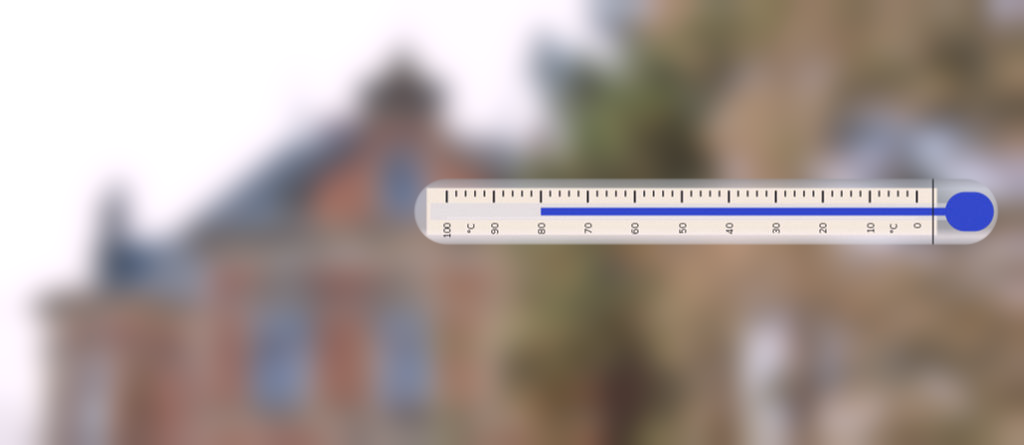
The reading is 80 °C
